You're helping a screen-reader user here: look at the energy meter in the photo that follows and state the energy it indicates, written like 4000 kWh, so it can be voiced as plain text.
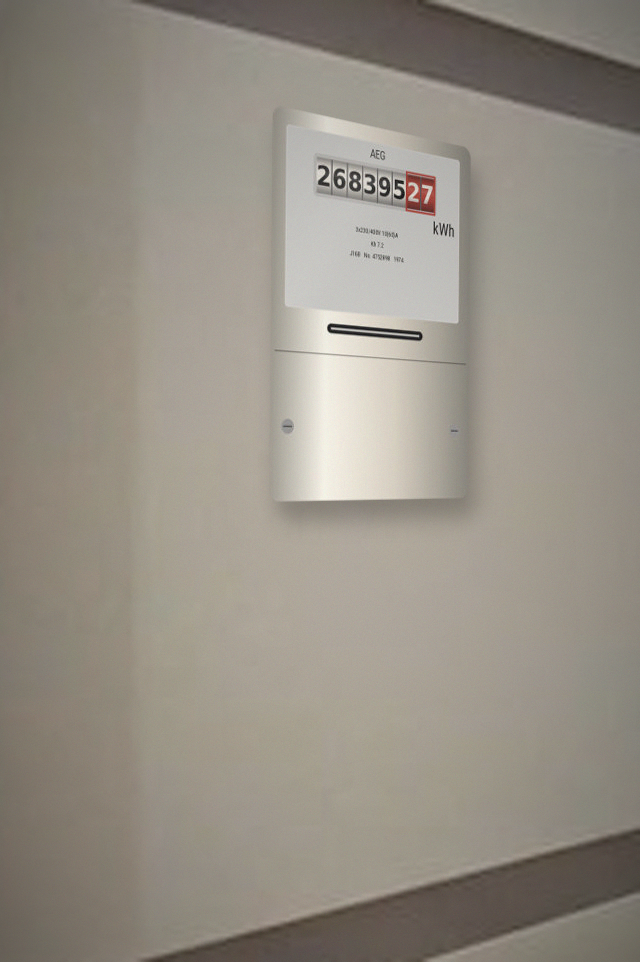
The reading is 268395.27 kWh
